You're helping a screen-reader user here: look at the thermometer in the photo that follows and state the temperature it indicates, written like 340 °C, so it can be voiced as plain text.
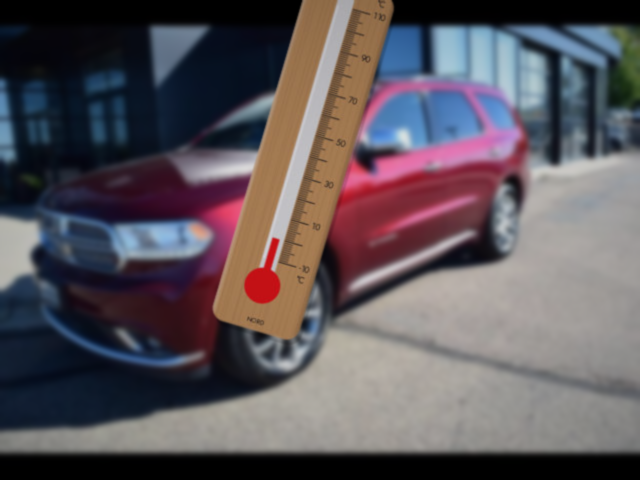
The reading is 0 °C
